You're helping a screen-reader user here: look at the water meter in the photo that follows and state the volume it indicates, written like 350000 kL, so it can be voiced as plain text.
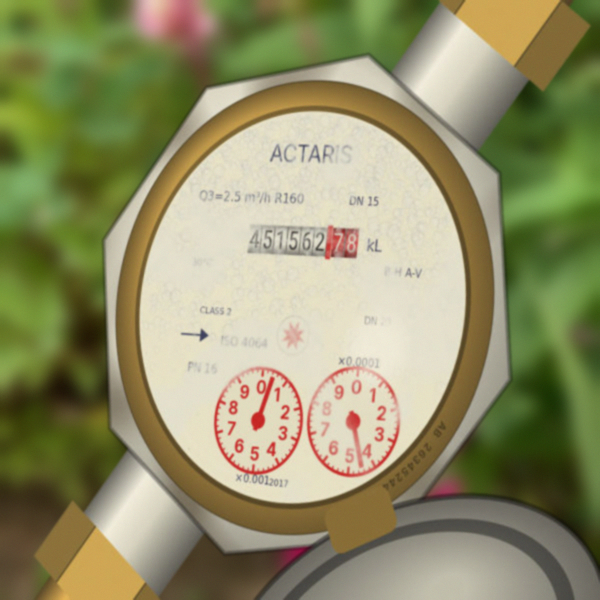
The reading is 451562.7804 kL
